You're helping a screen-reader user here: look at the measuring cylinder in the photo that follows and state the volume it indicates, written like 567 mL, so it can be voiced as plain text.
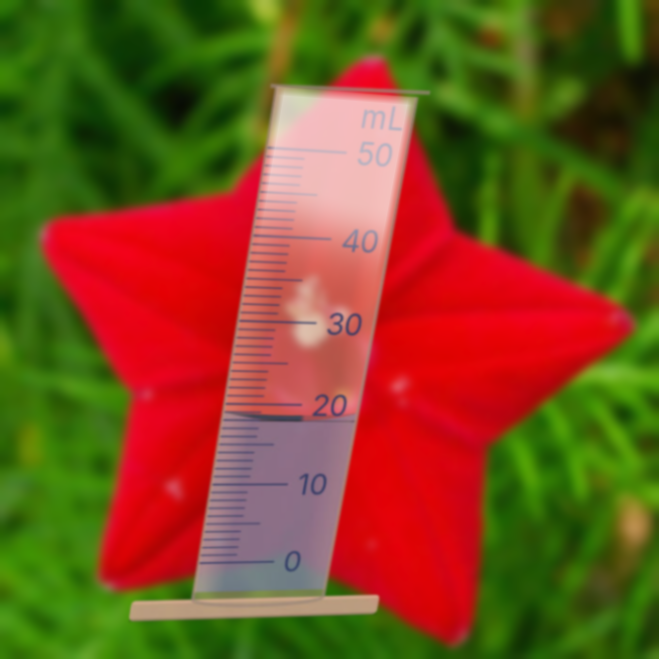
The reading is 18 mL
